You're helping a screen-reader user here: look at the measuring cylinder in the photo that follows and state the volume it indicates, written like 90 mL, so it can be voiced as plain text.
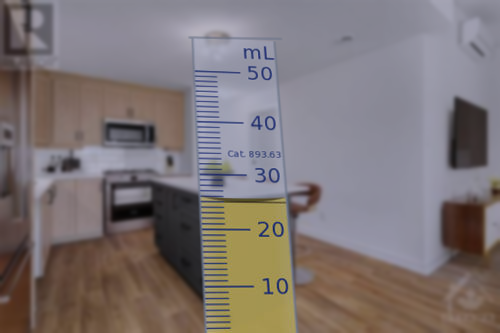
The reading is 25 mL
